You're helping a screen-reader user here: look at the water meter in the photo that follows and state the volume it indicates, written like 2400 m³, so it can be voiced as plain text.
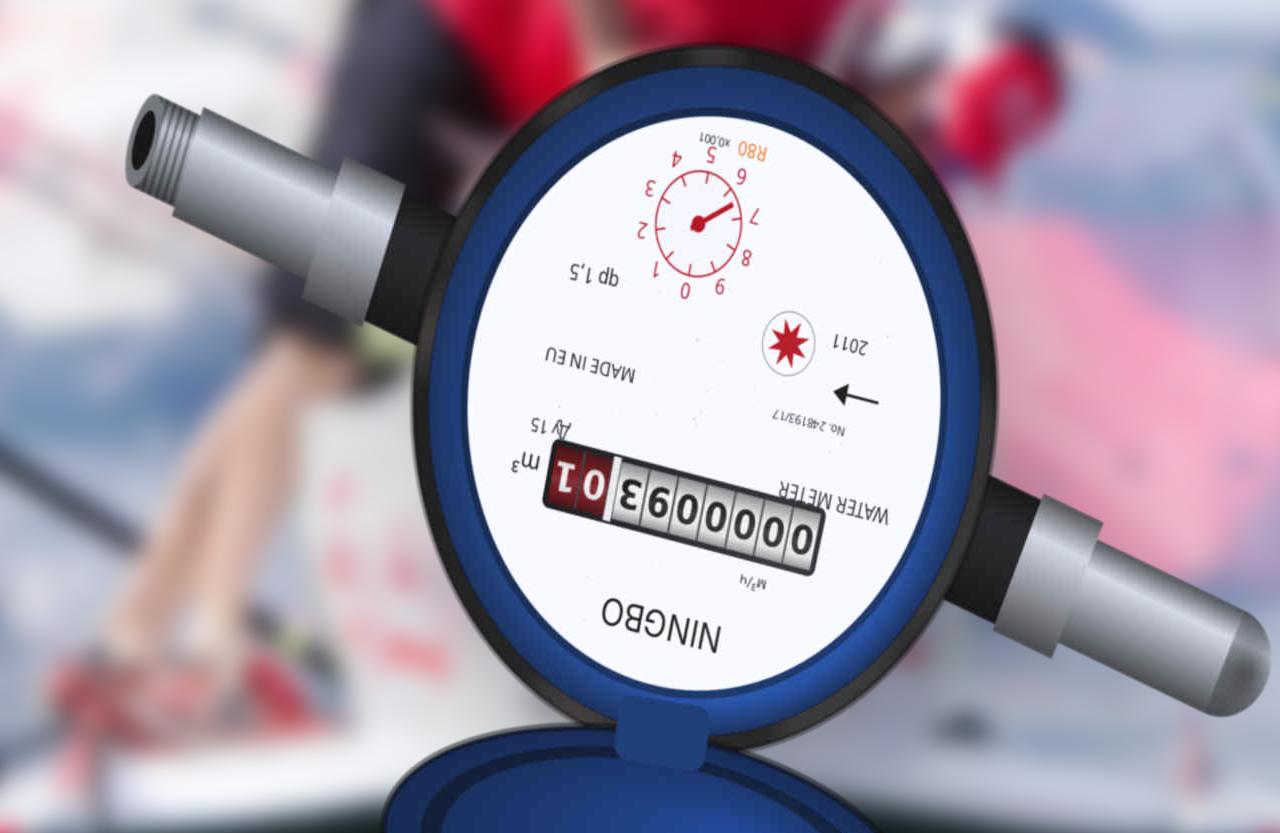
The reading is 93.016 m³
